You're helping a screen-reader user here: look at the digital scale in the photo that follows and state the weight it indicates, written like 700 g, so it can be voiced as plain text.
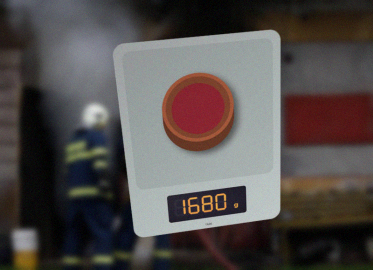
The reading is 1680 g
